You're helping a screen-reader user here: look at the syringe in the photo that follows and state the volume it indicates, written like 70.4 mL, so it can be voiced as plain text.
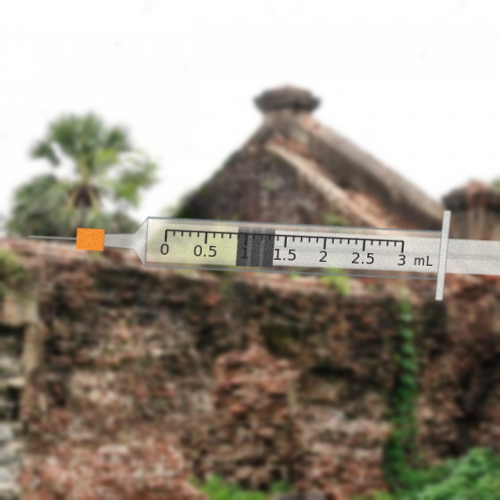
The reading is 0.9 mL
